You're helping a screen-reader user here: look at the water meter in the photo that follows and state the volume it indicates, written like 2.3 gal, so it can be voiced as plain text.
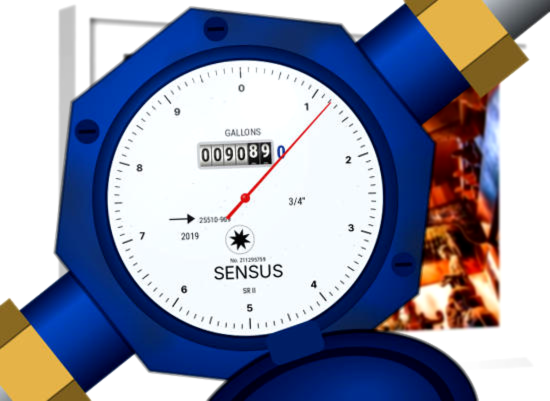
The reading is 90891.2 gal
